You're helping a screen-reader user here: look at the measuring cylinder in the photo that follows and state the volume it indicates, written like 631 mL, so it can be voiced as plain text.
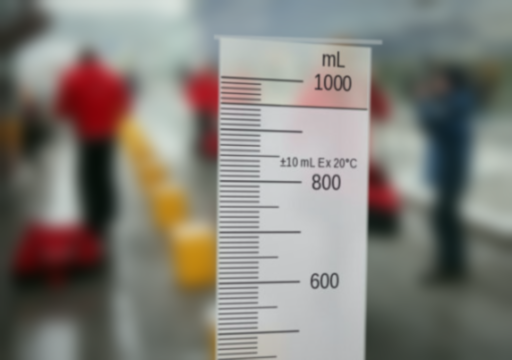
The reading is 950 mL
